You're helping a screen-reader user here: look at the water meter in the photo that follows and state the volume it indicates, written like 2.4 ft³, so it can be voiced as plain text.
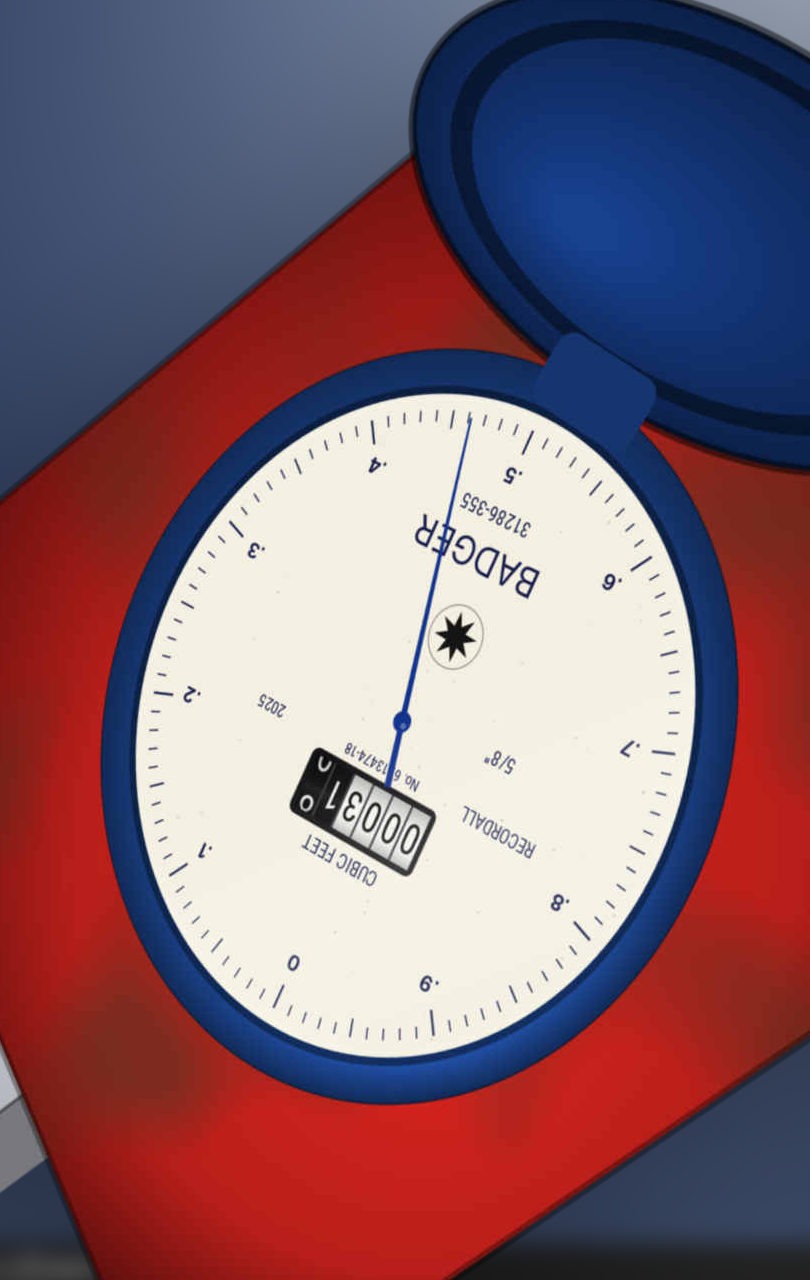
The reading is 318.46 ft³
